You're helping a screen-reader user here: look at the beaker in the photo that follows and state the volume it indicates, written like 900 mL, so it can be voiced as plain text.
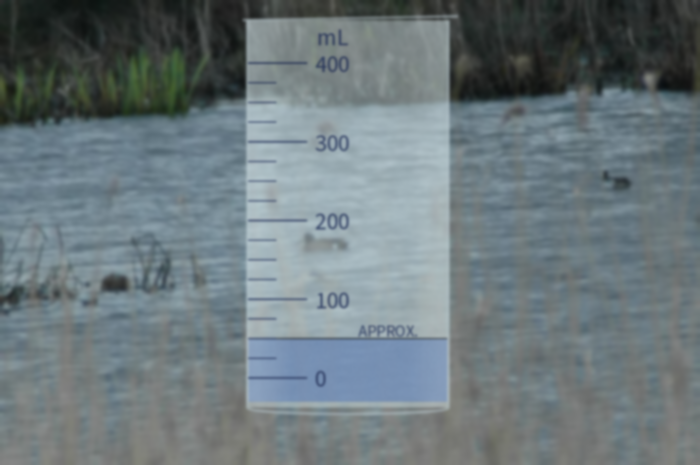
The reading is 50 mL
